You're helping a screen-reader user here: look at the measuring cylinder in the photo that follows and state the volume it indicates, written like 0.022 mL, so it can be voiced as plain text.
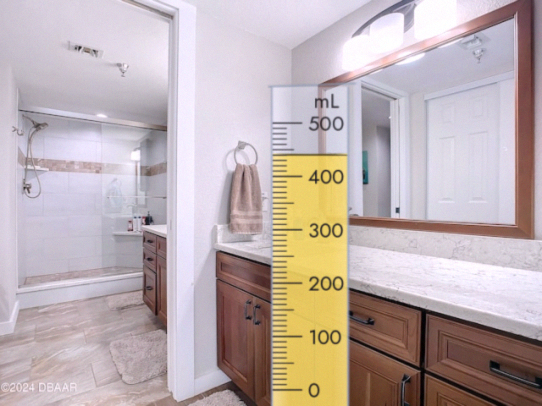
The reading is 440 mL
